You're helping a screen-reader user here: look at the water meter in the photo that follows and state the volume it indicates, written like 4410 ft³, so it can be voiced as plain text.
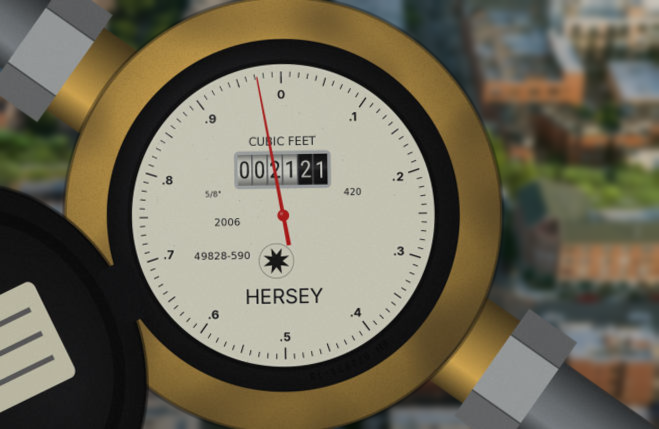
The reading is 2120.97 ft³
